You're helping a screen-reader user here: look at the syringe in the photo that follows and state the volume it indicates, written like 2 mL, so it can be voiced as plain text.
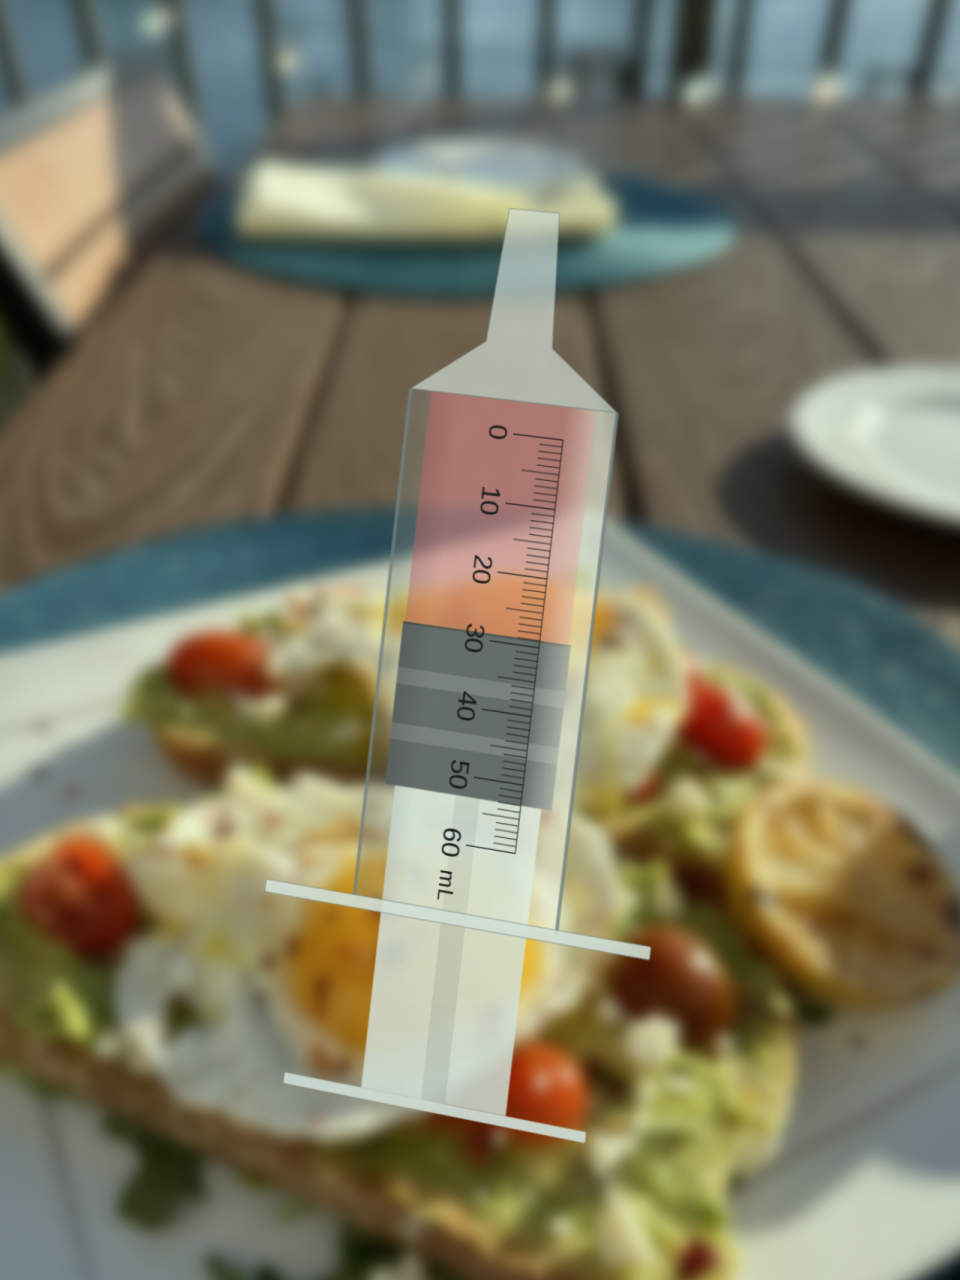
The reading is 29 mL
